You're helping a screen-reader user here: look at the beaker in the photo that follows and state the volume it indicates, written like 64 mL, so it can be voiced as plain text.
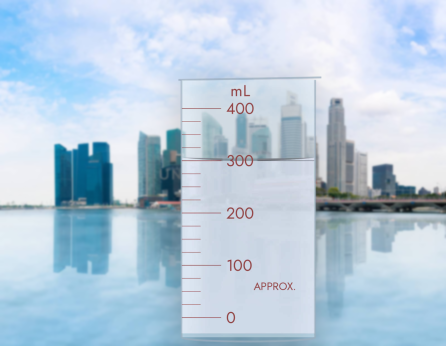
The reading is 300 mL
